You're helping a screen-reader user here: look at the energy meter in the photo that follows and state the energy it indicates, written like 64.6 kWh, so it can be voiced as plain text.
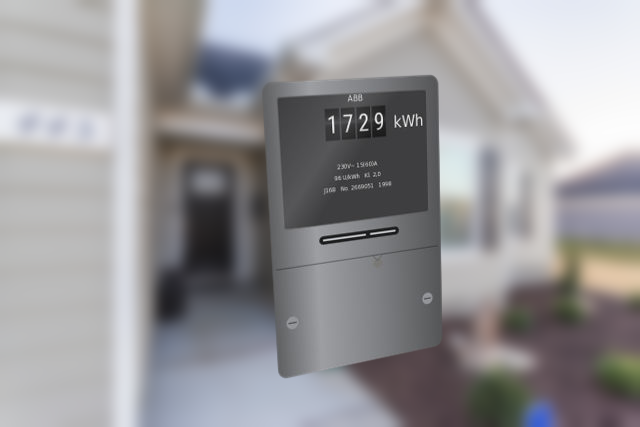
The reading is 1729 kWh
